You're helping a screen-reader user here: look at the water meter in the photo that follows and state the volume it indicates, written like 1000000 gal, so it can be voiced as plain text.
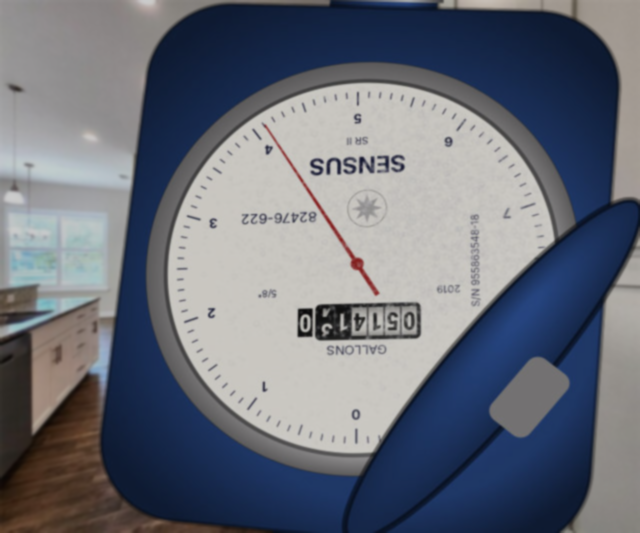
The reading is 514134.1 gal
